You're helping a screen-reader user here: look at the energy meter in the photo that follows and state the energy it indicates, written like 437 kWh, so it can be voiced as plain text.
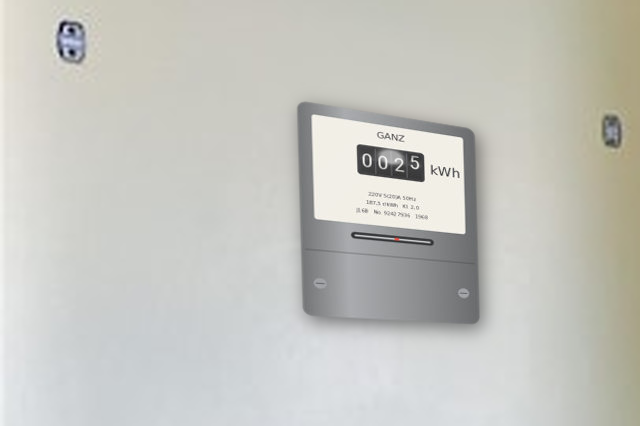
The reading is 25 kWh
